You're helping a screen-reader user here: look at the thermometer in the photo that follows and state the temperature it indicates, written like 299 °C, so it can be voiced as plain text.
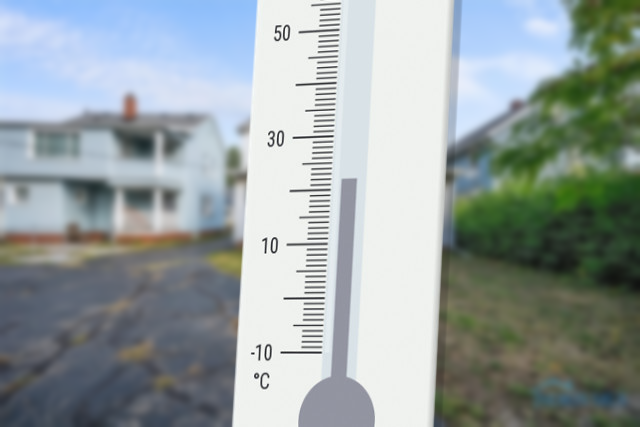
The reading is 22 °C
